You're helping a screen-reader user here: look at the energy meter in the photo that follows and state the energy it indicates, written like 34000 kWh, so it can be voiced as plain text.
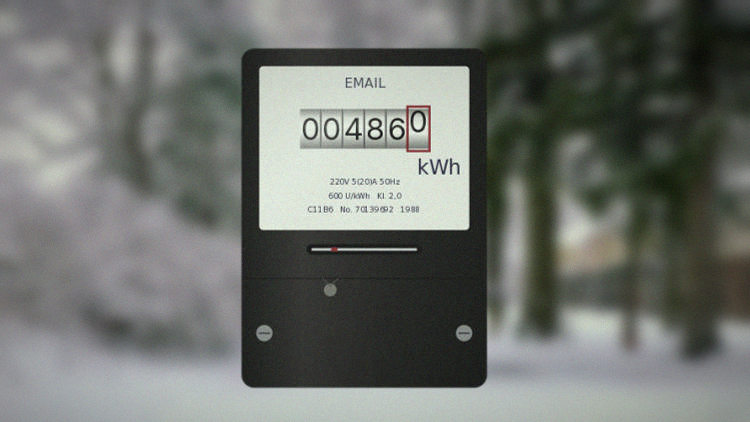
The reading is 486.0 kWh
